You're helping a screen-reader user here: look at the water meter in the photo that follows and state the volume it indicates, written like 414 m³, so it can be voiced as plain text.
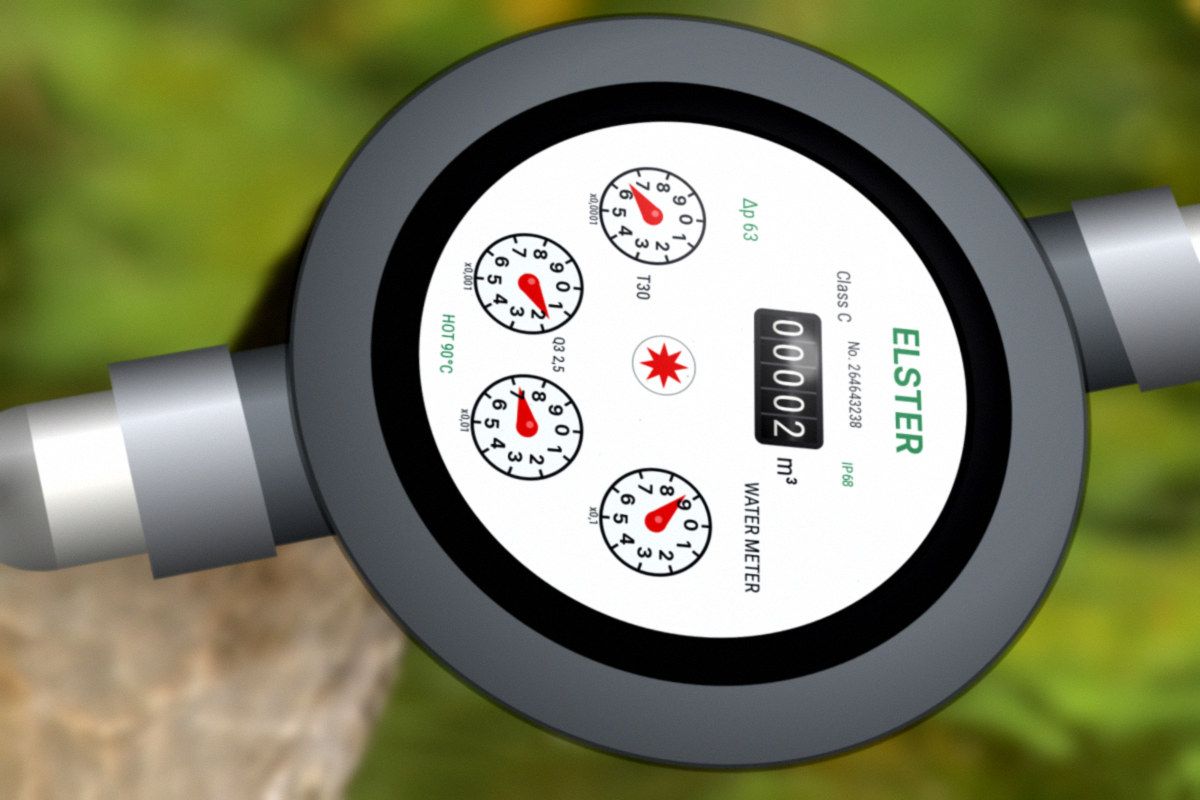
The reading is 2.8716 m³
